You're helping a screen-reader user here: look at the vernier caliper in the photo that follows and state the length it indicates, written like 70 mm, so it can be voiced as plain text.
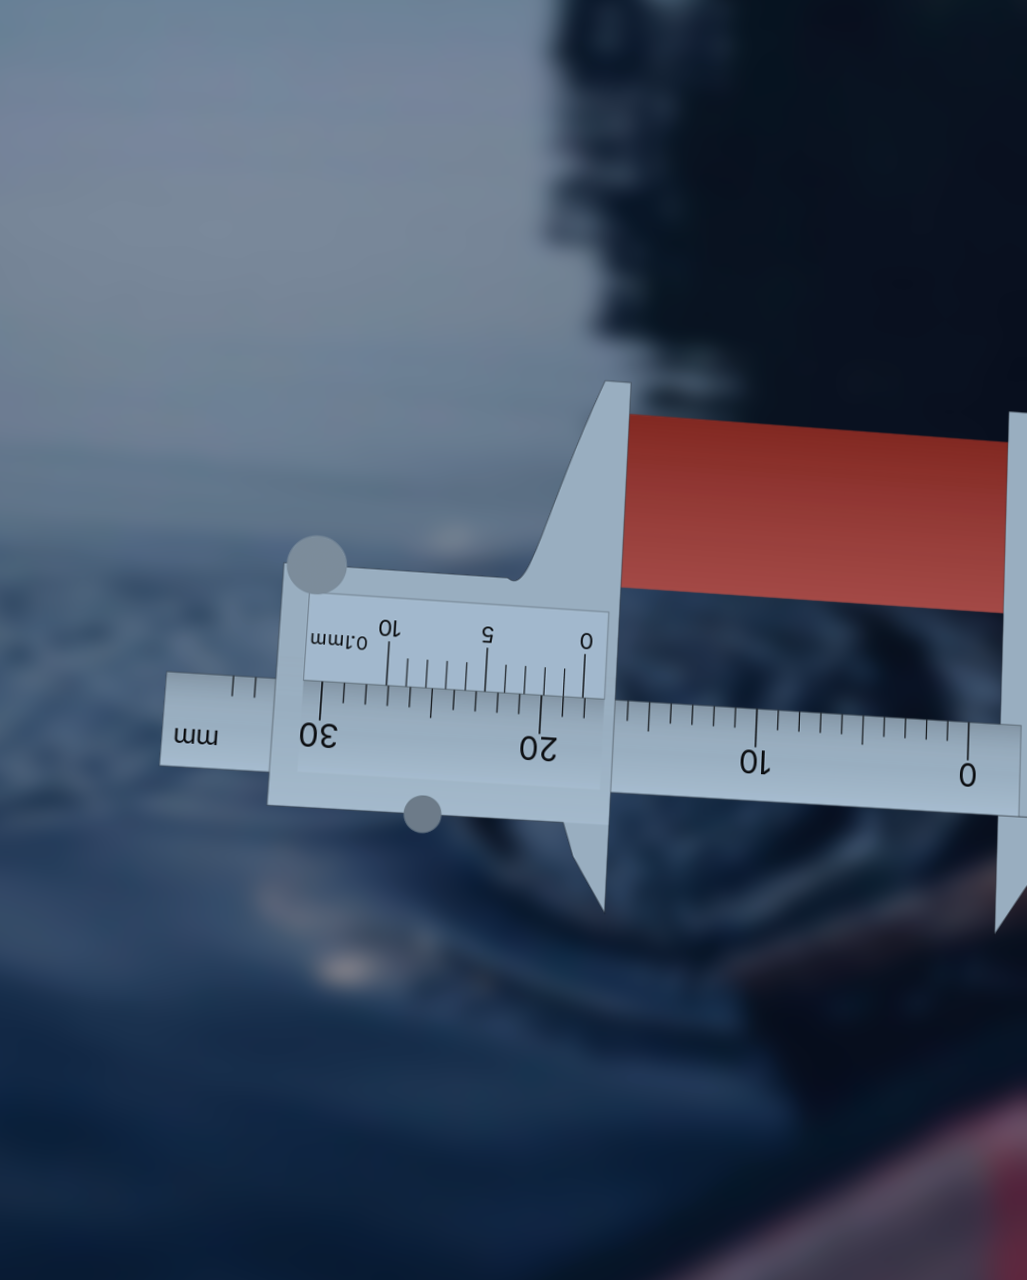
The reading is 18.1 mm
